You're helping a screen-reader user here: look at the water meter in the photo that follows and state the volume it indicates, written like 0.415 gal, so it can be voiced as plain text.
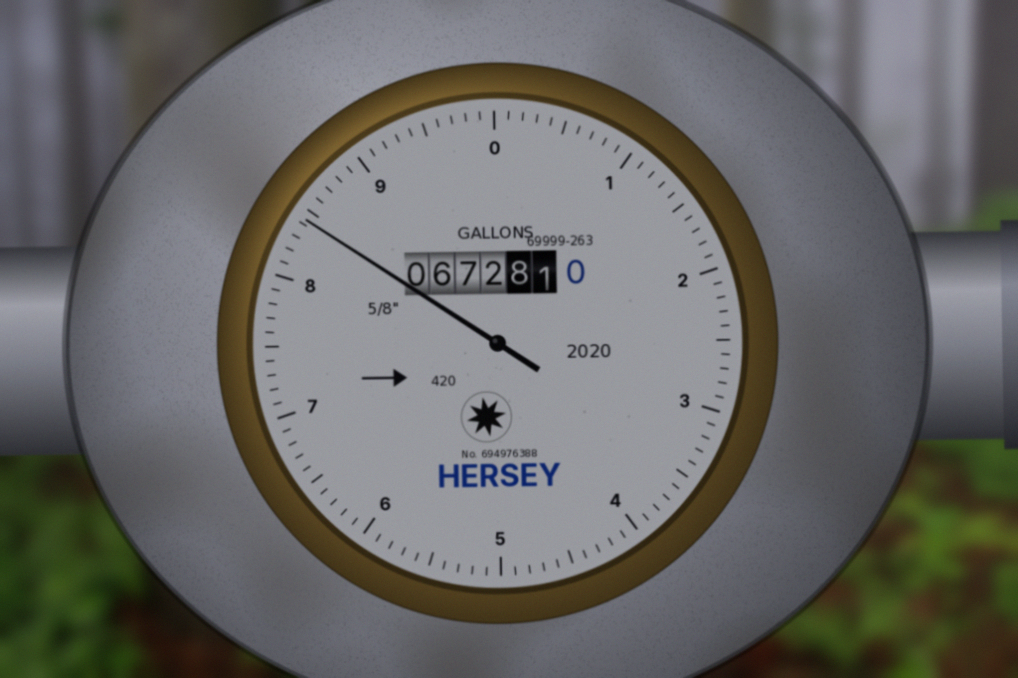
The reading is 672808.4 gal
